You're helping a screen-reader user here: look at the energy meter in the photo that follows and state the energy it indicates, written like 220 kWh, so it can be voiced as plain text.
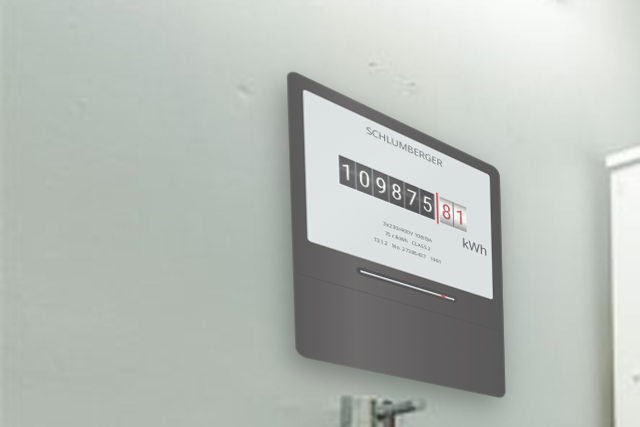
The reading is 109875.81 kWh
